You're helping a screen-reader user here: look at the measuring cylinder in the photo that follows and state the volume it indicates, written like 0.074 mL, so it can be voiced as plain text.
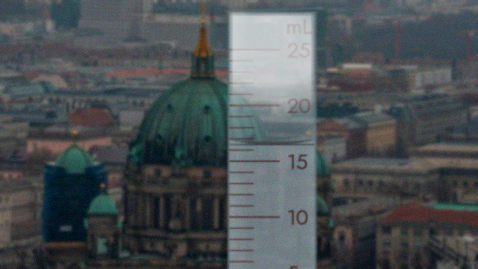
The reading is 16.5 mL
